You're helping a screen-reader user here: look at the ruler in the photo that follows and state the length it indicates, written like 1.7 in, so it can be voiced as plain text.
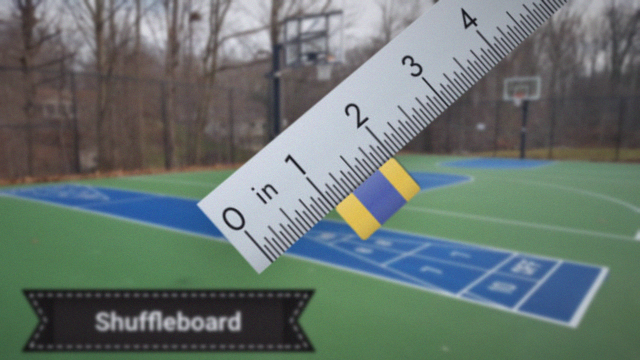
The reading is 1 in
